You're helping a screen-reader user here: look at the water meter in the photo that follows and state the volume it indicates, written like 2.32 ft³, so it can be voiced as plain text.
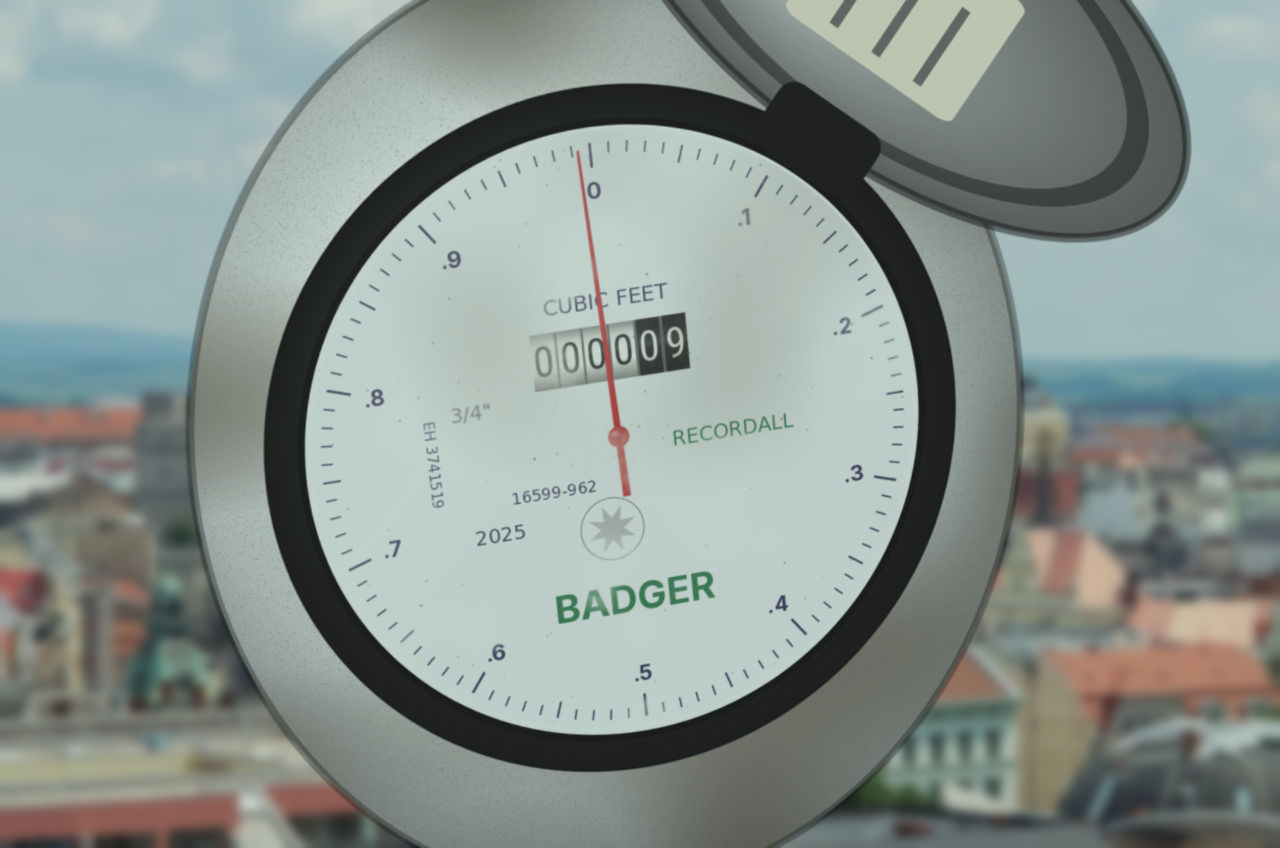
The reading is 8.99 ft³
